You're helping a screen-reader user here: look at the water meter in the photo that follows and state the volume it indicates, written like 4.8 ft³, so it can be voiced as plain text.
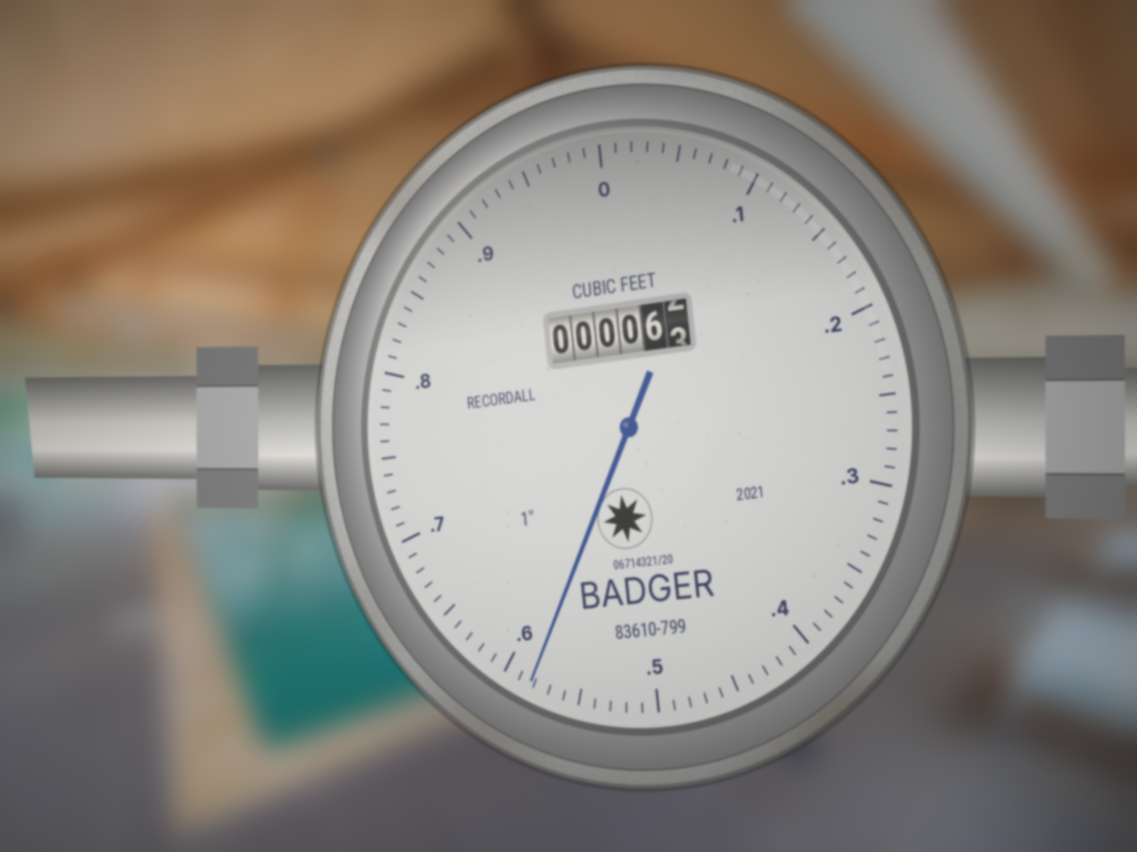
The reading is 62.58 ft³
